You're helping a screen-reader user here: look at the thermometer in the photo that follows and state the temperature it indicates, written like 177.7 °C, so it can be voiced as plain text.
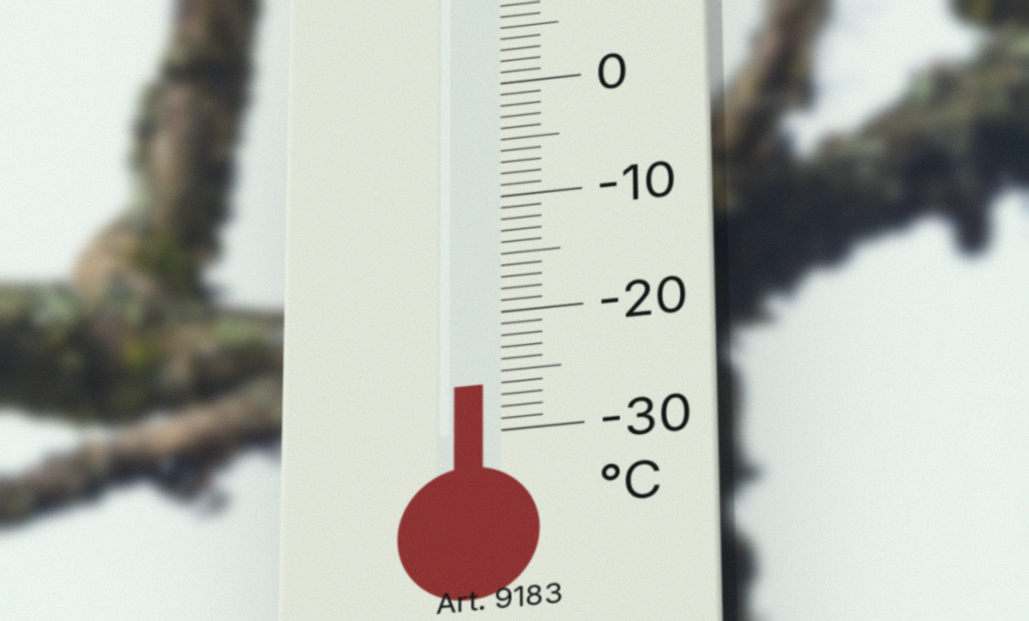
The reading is -26 °C
